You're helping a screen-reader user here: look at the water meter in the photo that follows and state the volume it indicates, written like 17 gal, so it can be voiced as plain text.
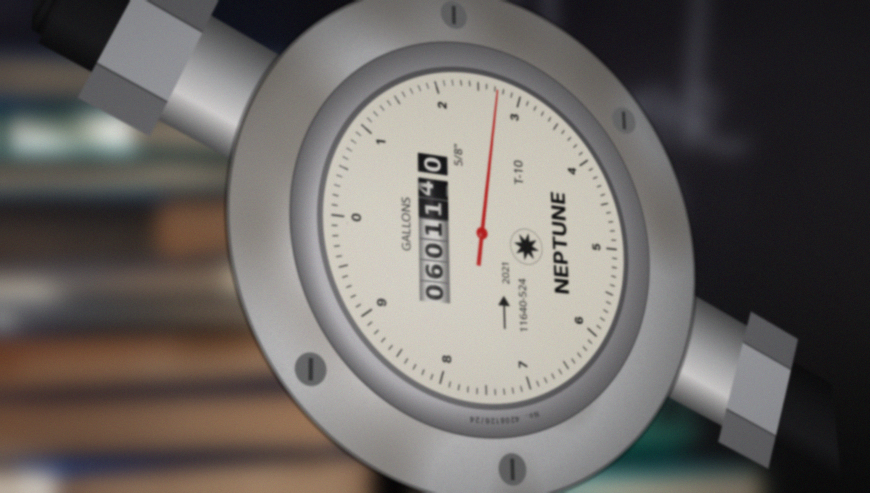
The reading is 601142.7 gal
